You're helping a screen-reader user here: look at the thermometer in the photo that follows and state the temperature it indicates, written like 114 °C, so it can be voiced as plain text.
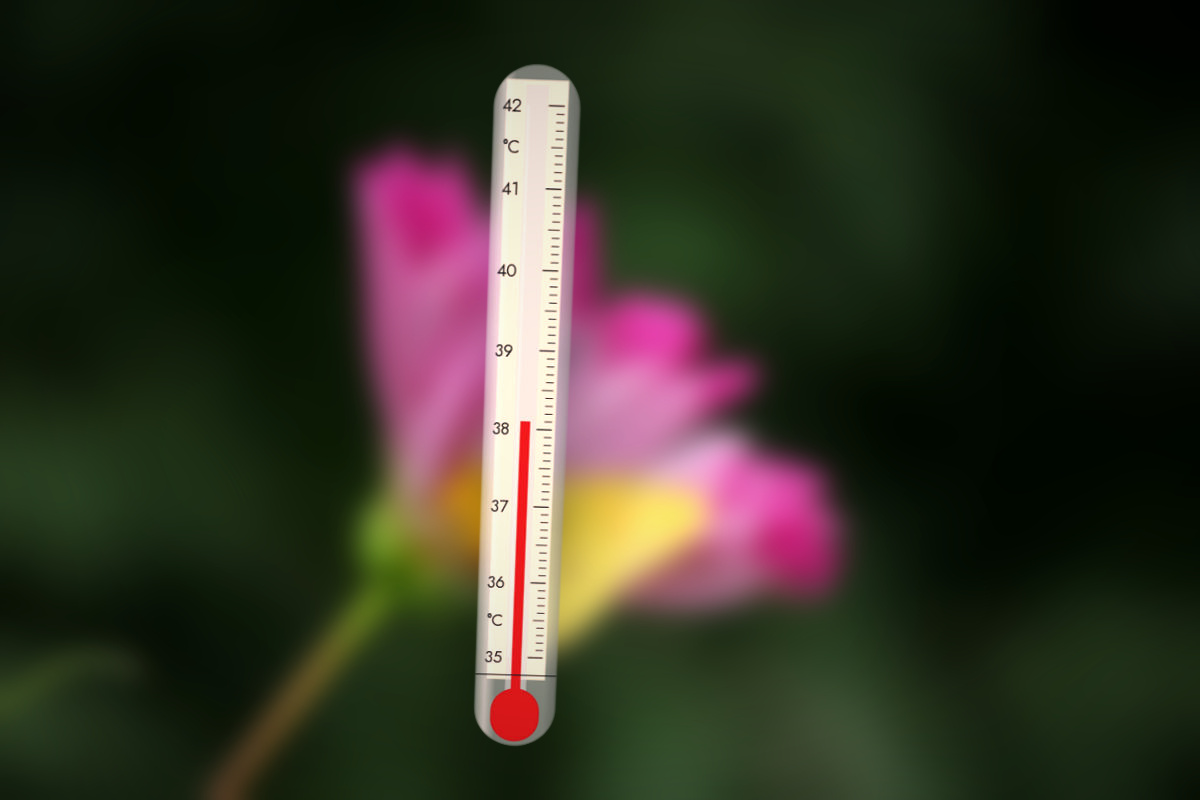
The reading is 38.1 °C
